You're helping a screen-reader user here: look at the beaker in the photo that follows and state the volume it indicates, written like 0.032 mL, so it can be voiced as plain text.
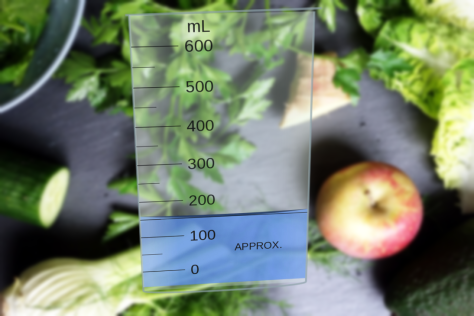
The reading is 150 mL
